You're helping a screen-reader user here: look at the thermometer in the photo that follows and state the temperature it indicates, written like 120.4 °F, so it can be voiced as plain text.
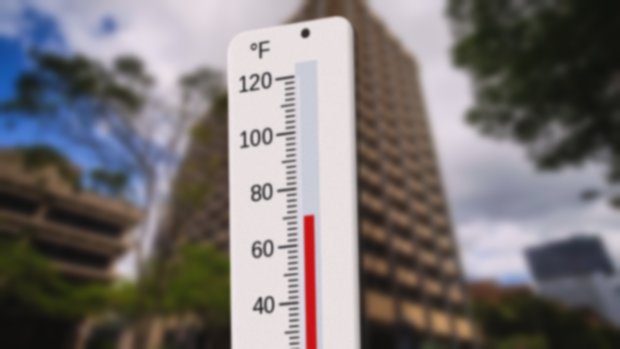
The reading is 70 °F
